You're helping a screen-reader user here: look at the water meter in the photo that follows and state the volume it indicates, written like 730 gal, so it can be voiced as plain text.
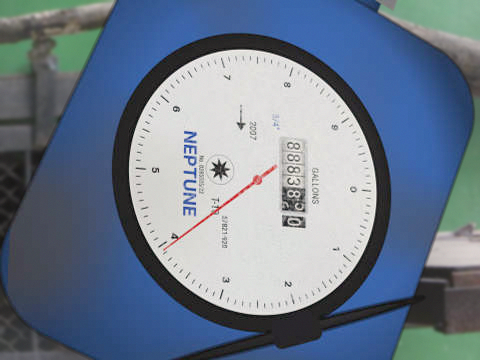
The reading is 8883853.9 gal
